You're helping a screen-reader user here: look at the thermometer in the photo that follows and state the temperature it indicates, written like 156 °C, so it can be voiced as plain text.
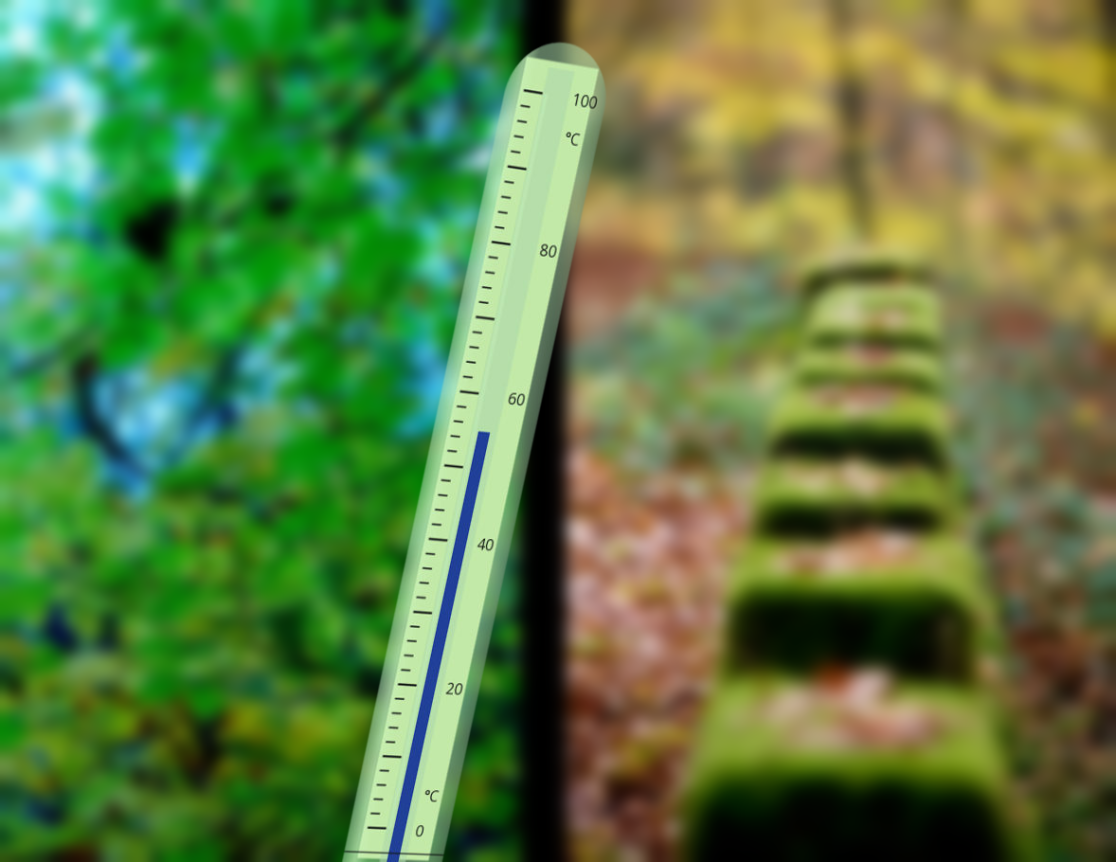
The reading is 55 °C
